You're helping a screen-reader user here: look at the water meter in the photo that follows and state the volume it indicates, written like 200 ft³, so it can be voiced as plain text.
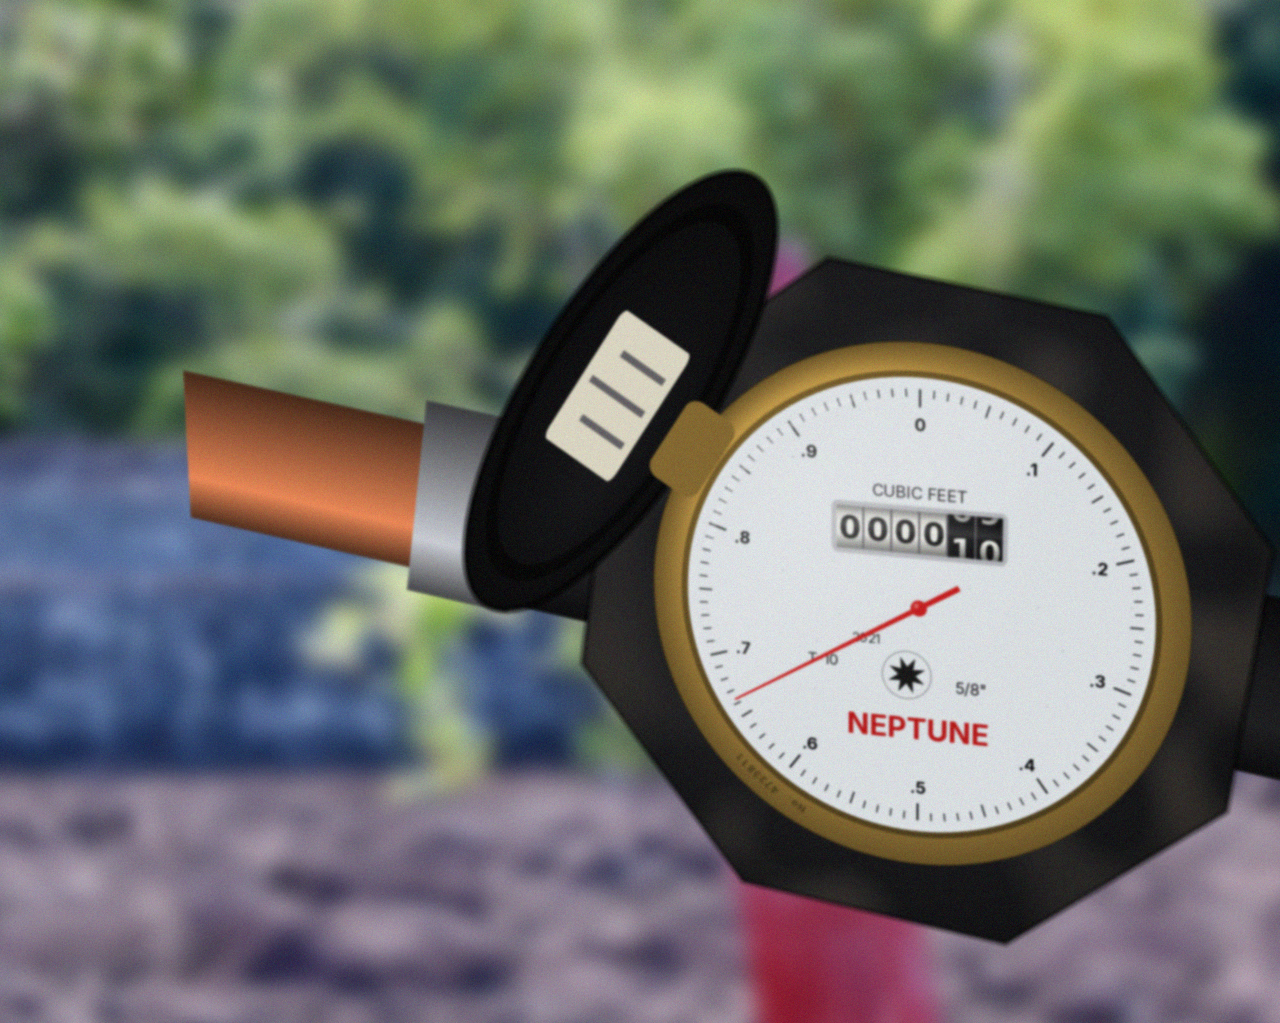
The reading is 9.66 ft³
